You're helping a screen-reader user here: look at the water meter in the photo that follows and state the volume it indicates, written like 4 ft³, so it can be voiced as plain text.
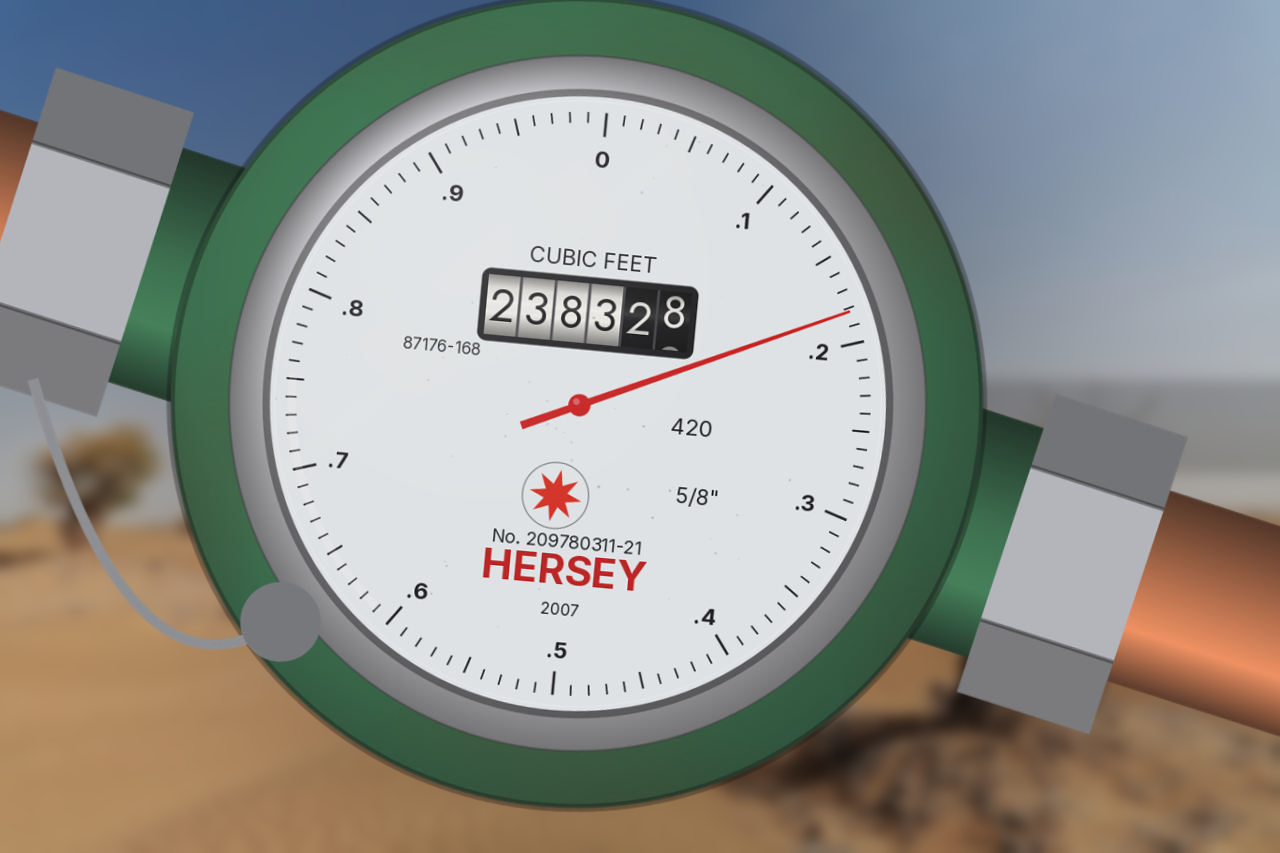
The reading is 238328.18 ft³
